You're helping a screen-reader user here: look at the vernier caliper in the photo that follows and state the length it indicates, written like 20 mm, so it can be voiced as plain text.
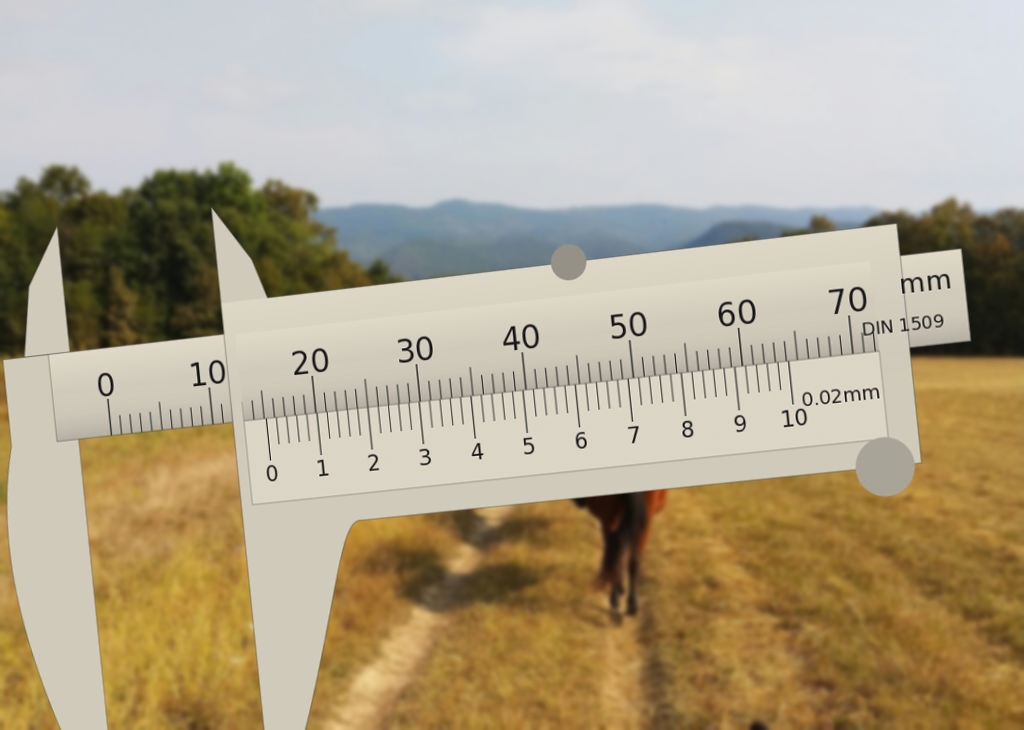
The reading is 15.2 mm
